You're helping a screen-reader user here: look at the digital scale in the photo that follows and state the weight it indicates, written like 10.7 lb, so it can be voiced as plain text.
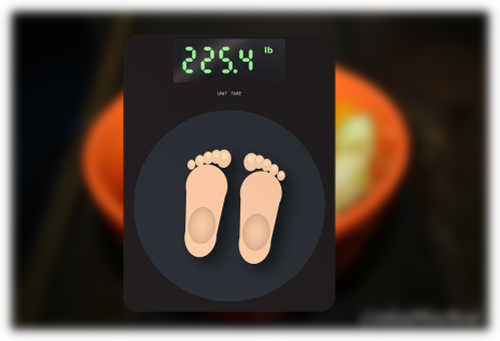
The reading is 225.4 lb
